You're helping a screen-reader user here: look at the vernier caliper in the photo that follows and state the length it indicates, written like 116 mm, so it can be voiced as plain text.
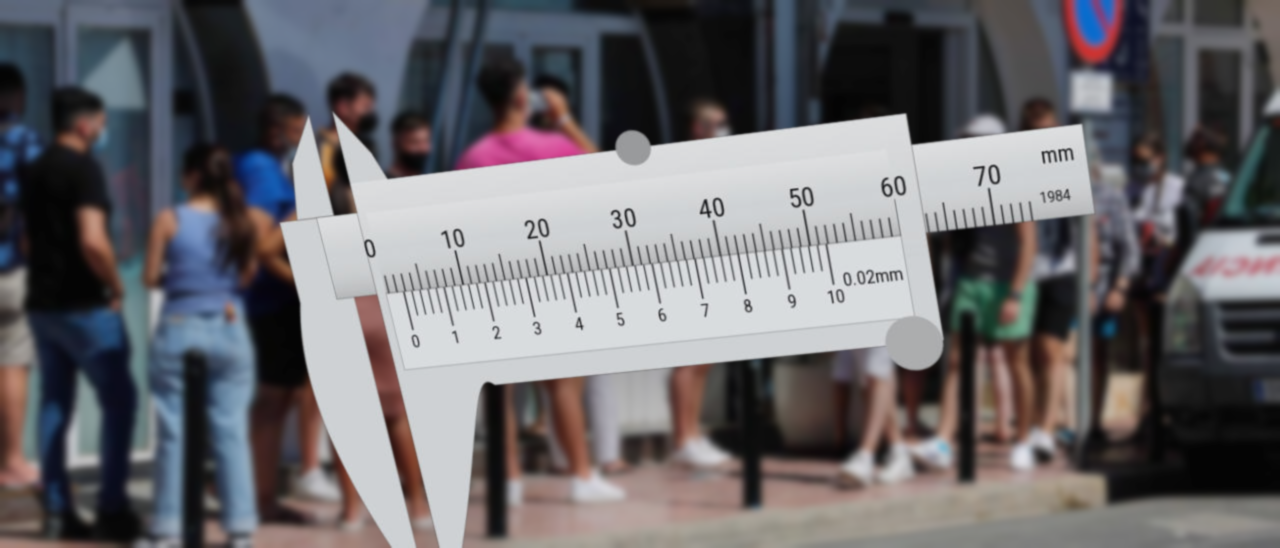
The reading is 2.8 mm
